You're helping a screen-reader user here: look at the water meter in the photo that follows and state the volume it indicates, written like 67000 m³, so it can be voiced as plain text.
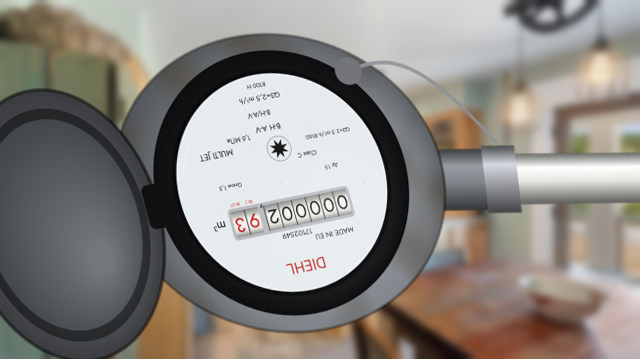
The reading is 2.93 m³
